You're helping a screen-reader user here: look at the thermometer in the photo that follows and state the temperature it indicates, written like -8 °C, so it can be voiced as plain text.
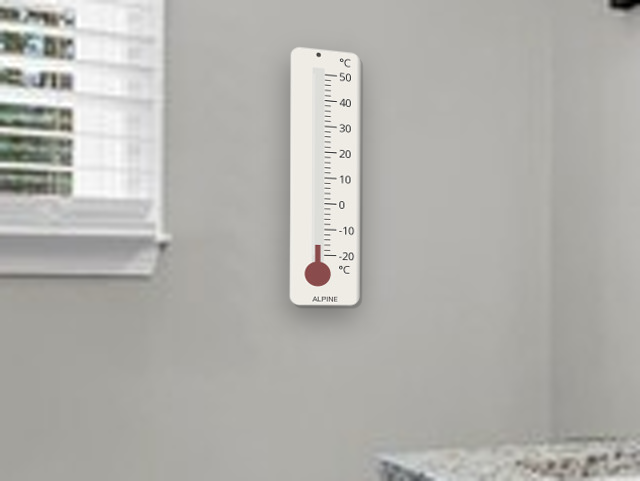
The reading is -16 °C
